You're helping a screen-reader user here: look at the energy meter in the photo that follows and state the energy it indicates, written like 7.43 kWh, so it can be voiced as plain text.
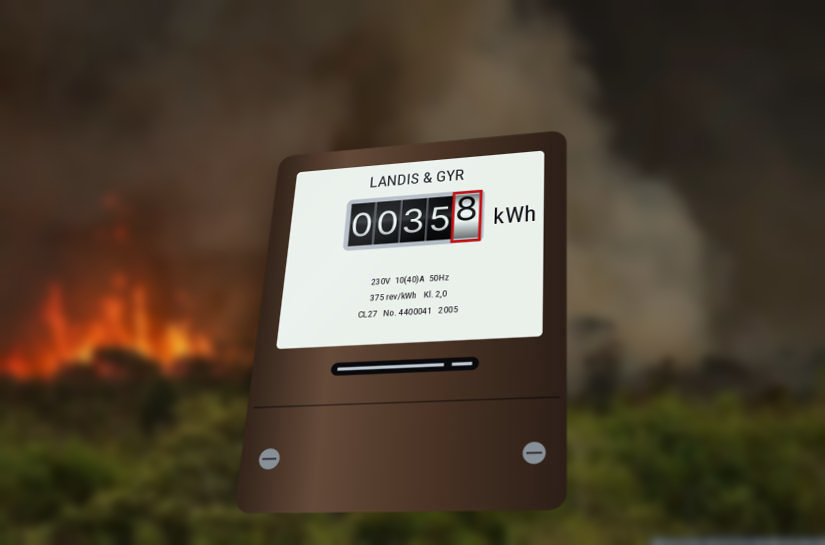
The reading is 35.8 kWh
